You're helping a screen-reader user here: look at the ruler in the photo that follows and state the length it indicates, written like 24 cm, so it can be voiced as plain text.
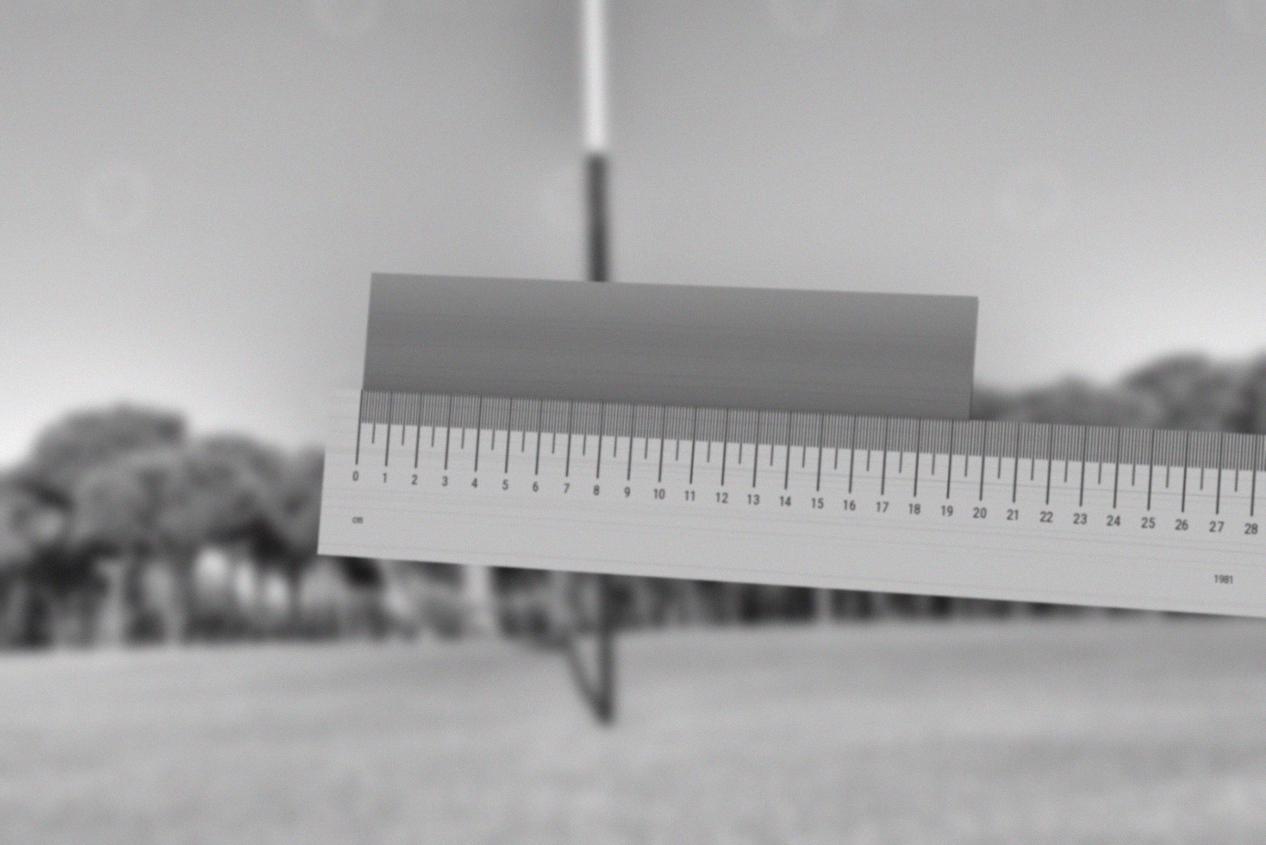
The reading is 19.5 cm
